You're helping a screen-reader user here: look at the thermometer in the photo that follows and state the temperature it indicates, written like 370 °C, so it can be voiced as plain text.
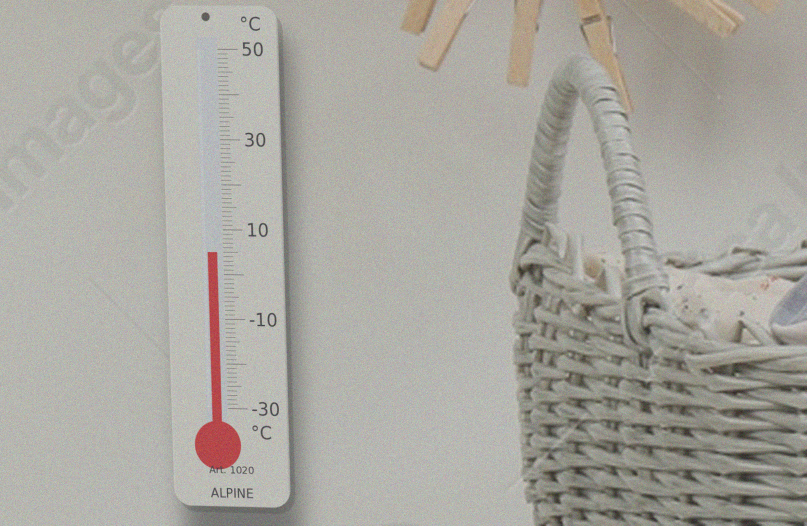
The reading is 5 °C
